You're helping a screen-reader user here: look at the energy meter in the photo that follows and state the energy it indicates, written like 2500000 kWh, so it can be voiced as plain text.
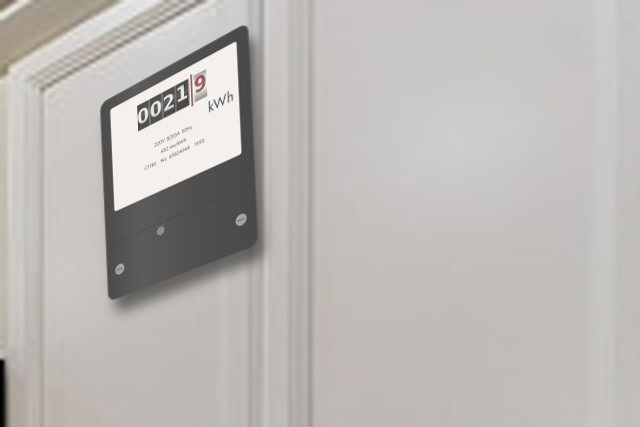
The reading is 21.9 kWh
